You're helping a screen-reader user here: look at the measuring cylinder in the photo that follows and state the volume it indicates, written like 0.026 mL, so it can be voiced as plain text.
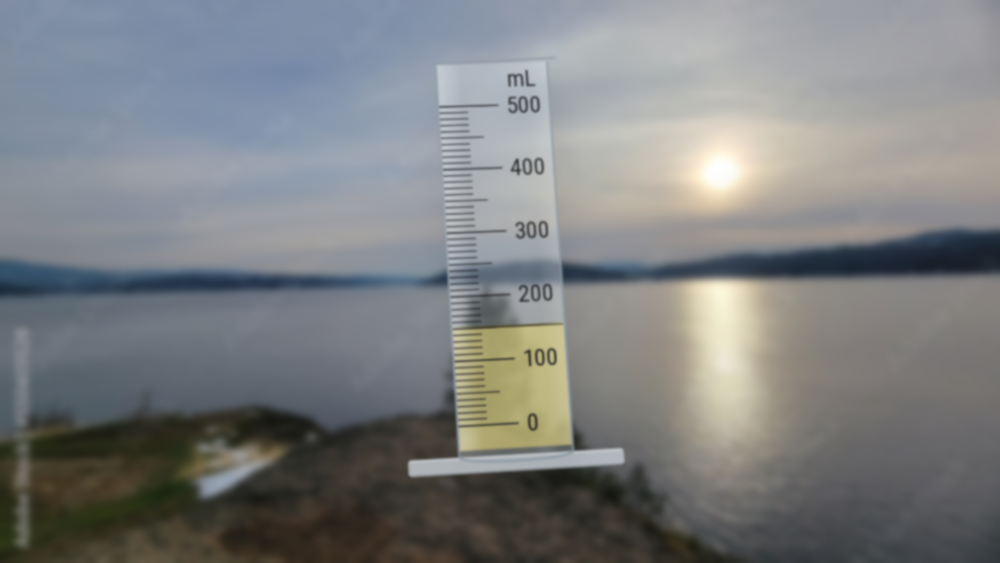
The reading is 150 mL
